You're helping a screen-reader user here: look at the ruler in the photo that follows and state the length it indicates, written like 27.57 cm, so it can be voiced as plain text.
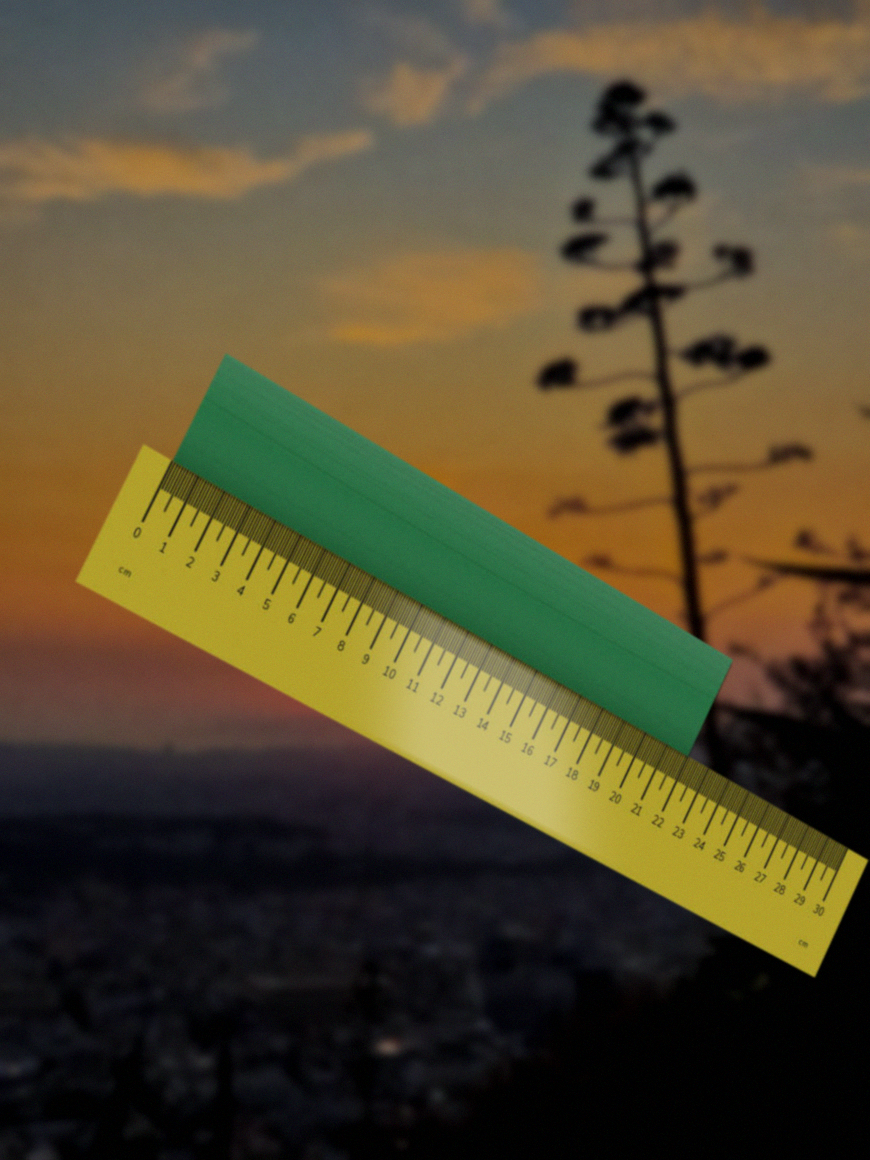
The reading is 22 cm
